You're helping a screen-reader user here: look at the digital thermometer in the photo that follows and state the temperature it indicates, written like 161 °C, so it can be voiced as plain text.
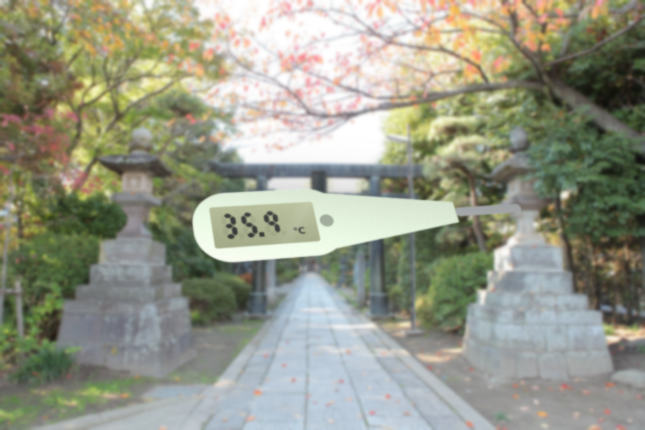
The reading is 35.9 °C
